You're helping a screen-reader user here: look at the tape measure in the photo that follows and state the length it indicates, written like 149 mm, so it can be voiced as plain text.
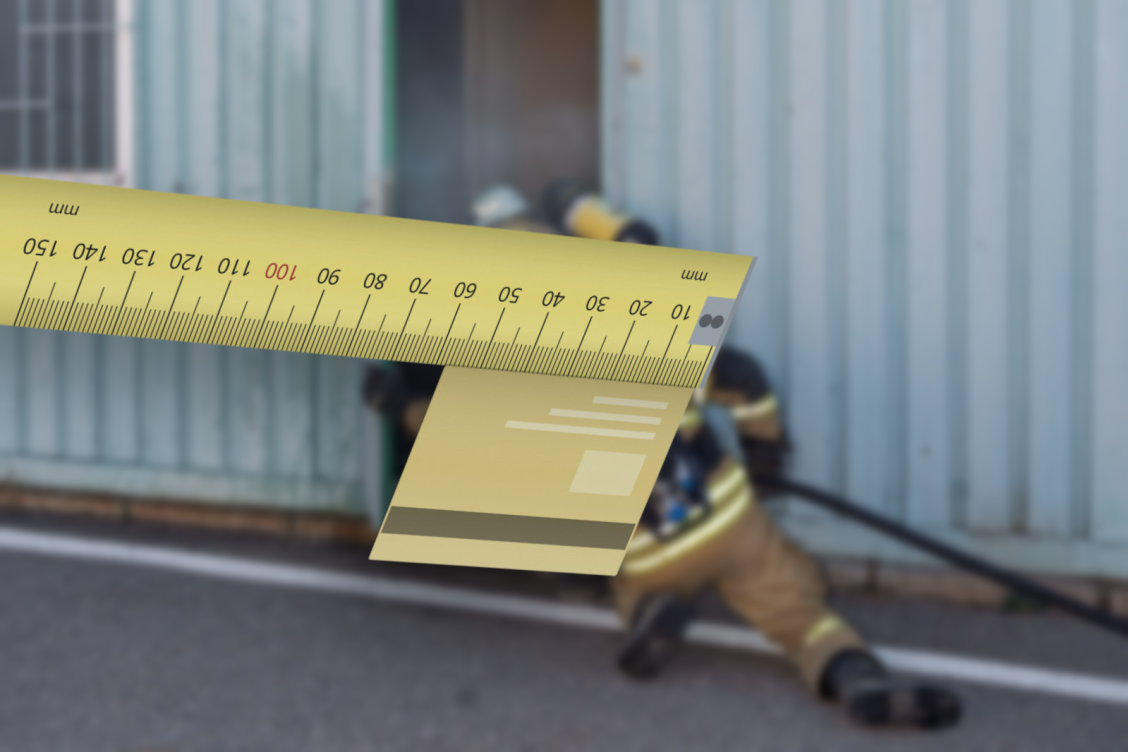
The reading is 58 mm
